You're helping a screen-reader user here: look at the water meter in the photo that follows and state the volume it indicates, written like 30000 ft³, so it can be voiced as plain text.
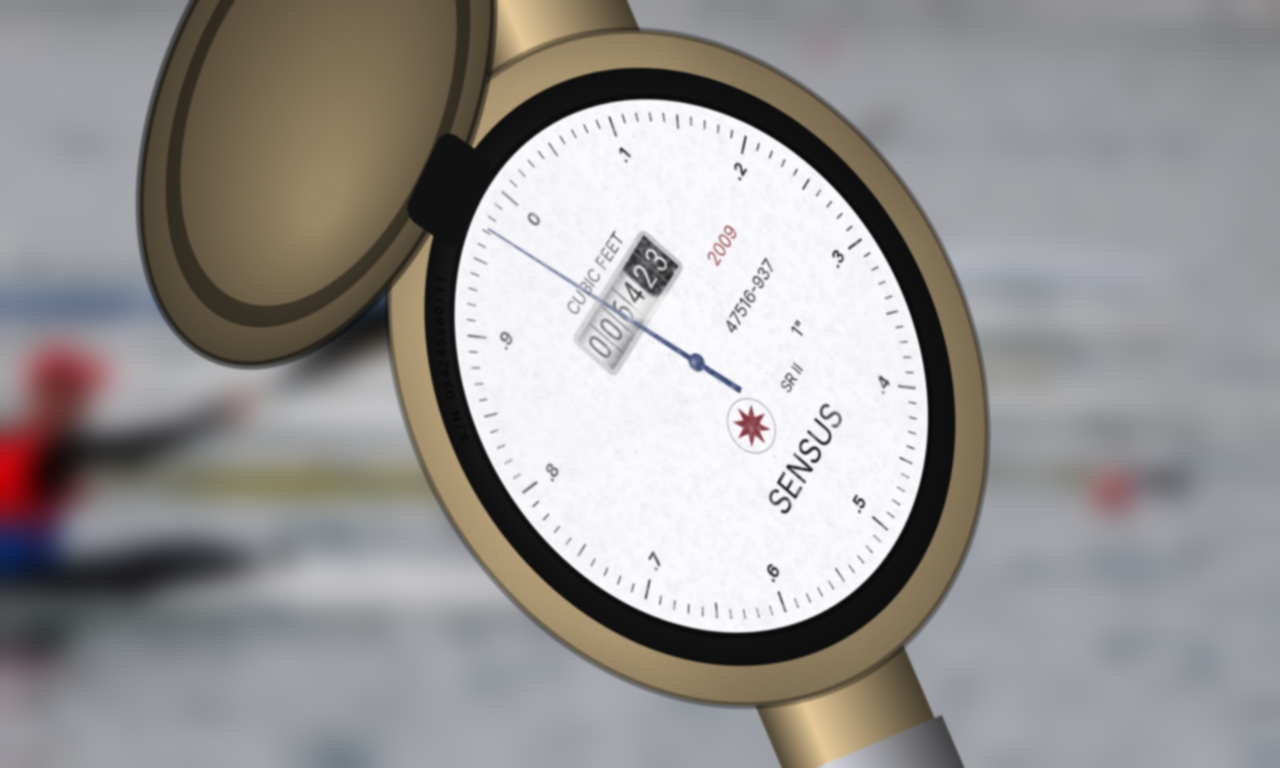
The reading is 6422.97 ft³
